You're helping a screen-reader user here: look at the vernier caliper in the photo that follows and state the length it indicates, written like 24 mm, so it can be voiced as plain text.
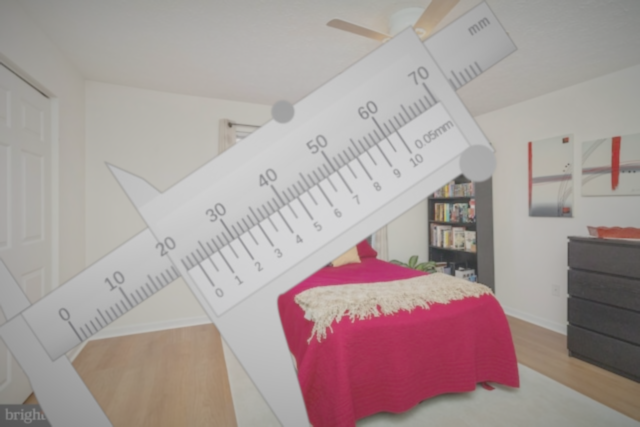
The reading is 23.0 mm
